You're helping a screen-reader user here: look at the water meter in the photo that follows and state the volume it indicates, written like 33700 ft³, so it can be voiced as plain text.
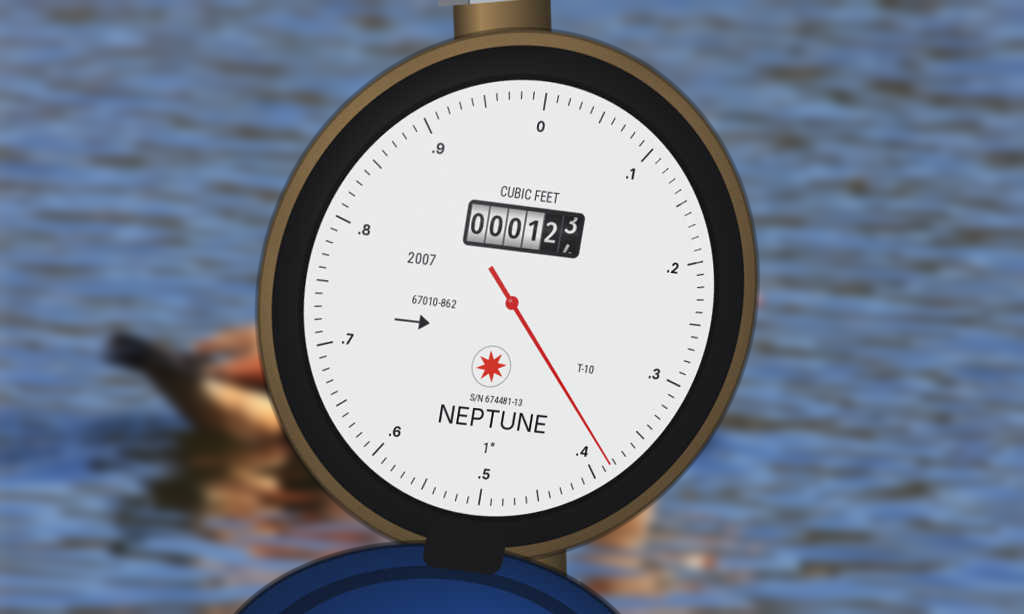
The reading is 123.38 ft³
